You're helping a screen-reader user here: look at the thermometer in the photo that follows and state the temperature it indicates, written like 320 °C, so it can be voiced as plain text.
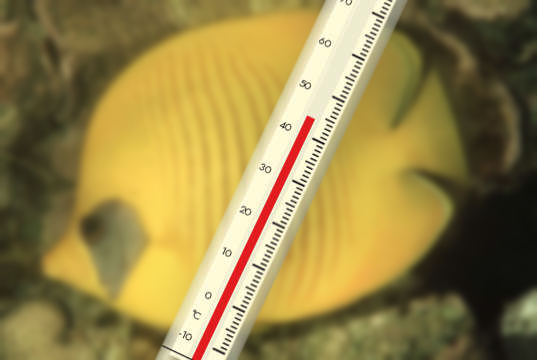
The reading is 44 °C
